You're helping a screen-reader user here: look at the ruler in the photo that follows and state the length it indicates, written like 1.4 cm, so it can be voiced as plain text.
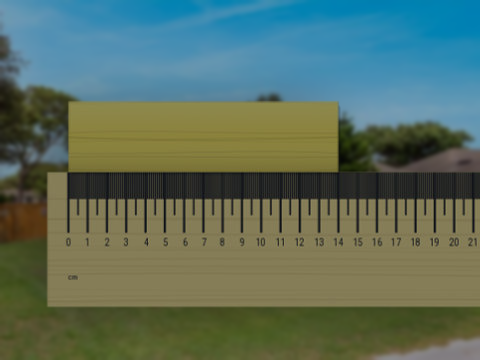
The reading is 14 cm
